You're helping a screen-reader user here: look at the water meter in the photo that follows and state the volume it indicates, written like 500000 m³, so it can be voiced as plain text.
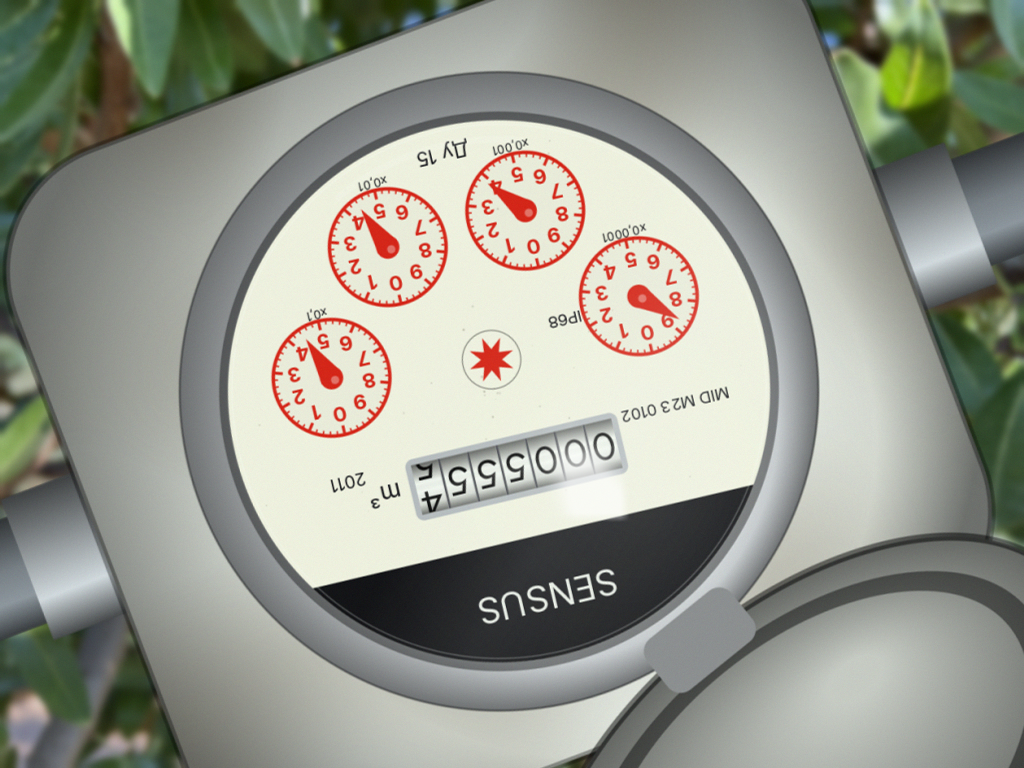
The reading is 5554.4438 m³
